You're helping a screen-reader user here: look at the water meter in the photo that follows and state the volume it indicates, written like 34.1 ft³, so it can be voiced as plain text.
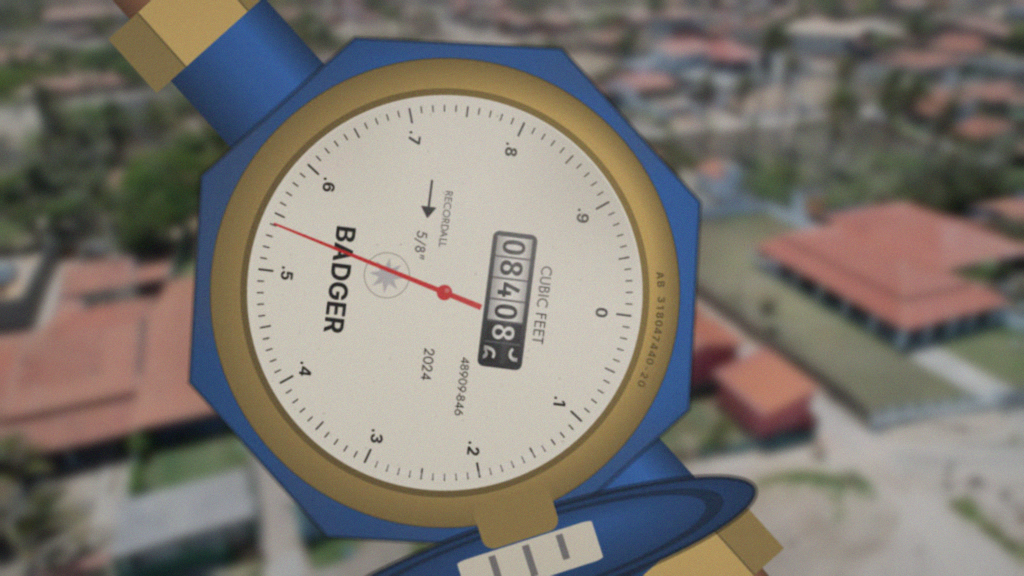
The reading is 84085.54 ft³
